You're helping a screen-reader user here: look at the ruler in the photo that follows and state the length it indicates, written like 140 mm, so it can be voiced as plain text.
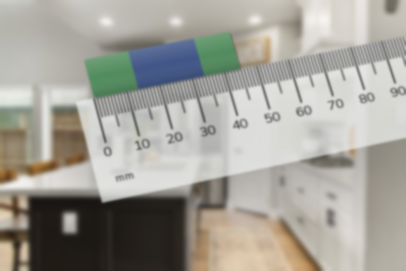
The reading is 45 mm
